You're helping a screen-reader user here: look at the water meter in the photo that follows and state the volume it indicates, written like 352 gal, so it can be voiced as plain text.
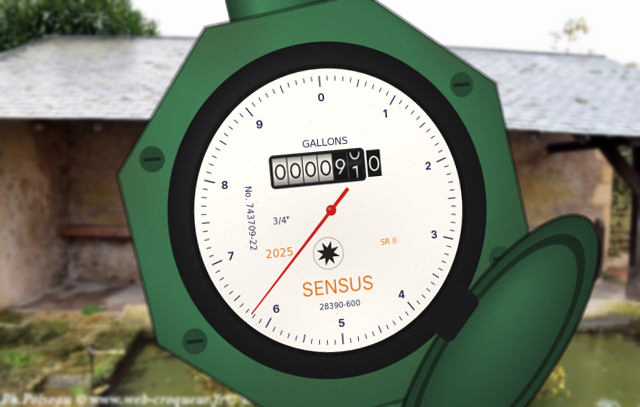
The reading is 906.2 gal
